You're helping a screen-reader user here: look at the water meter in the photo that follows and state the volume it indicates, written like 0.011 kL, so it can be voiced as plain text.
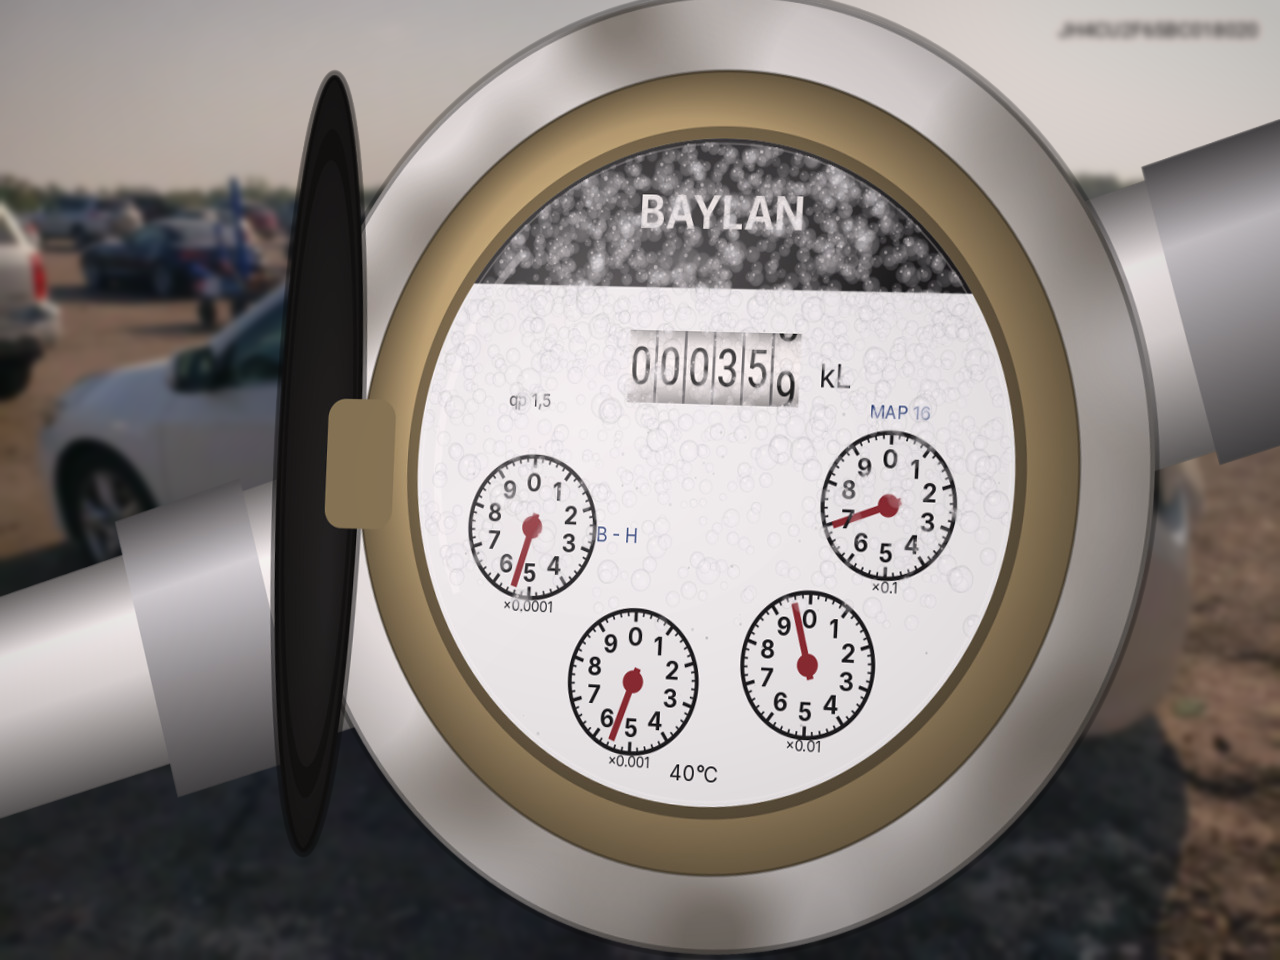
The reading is 358.6955 kL
